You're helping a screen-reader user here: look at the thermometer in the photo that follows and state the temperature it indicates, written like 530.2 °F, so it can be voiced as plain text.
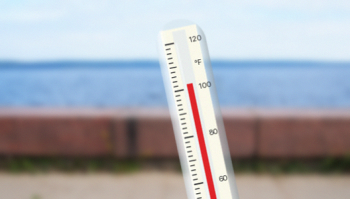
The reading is 102 °F
